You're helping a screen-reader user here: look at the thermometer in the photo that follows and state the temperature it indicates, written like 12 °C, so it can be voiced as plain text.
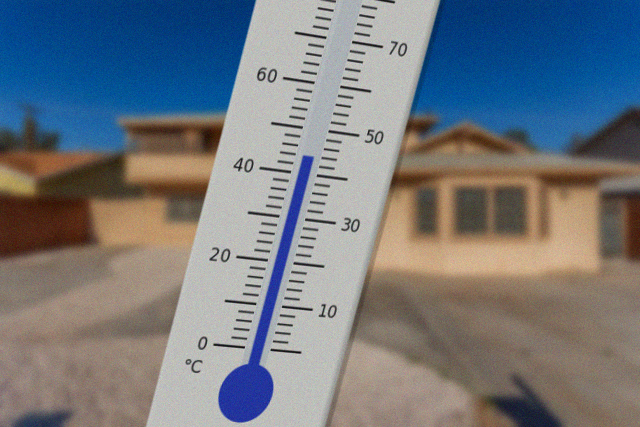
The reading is 44 °C
